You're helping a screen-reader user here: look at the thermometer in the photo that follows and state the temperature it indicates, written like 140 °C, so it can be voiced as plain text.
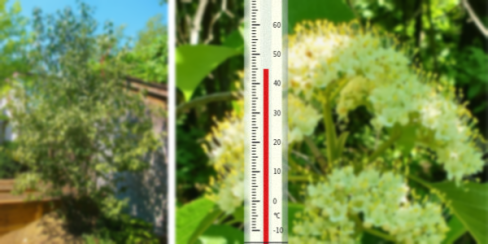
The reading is 45 °C
